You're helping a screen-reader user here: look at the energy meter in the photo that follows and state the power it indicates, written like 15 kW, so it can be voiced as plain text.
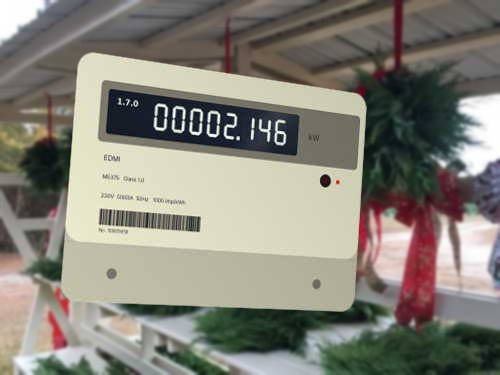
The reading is 2.146 kW
